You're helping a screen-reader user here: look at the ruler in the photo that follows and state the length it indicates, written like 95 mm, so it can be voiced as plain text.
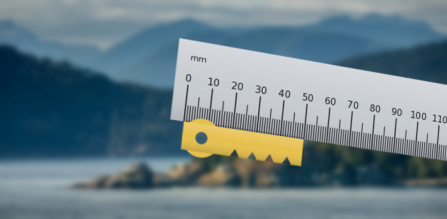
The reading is 50 mm
